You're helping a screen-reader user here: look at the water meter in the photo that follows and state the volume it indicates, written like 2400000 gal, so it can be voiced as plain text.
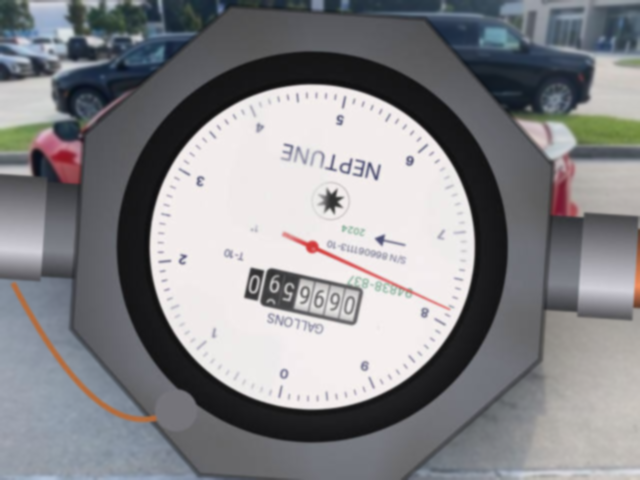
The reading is 696587.8 gal
